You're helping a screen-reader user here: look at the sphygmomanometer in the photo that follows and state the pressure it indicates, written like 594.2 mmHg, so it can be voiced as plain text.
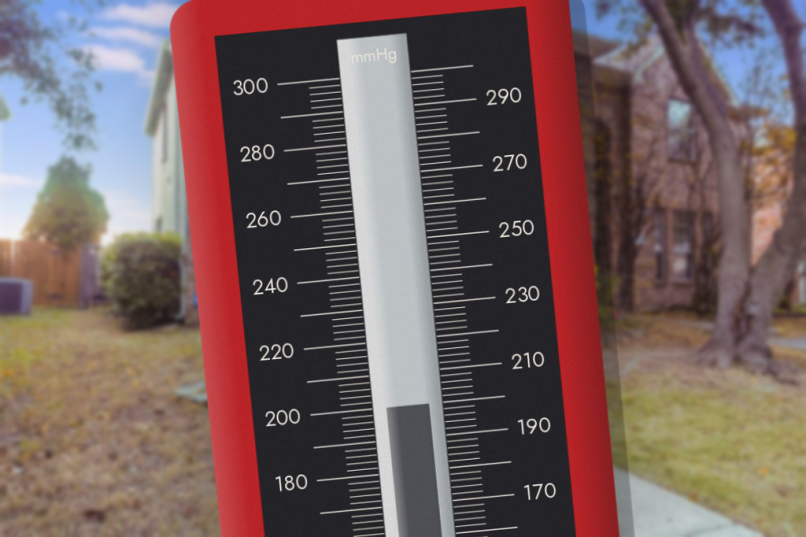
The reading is 200 mmHg
